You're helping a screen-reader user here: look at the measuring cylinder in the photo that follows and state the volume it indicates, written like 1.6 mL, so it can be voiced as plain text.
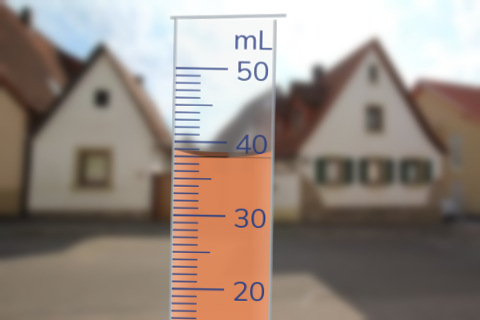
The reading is 38 mL
